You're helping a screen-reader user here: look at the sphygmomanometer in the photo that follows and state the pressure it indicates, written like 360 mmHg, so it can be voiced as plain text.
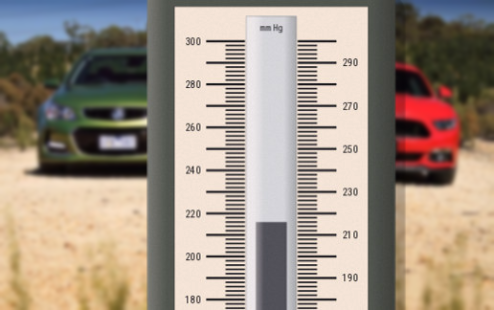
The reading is 216 mmHg
